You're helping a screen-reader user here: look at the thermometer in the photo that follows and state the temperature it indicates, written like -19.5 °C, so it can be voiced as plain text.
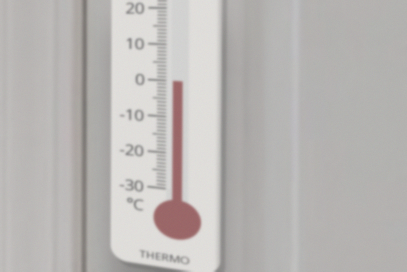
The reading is 0 °C
